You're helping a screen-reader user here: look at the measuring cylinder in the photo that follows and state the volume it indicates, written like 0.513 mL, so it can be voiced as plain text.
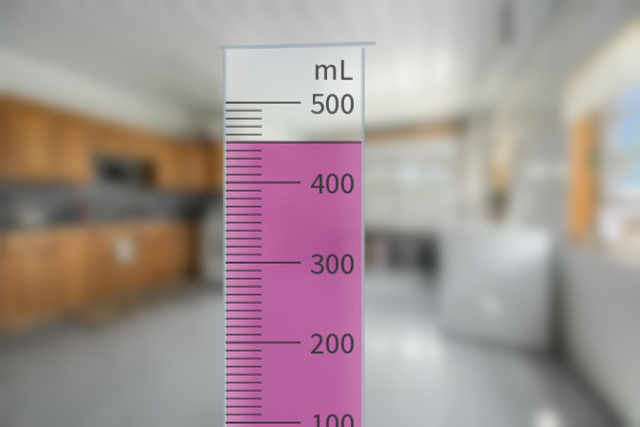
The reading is 450 mL
